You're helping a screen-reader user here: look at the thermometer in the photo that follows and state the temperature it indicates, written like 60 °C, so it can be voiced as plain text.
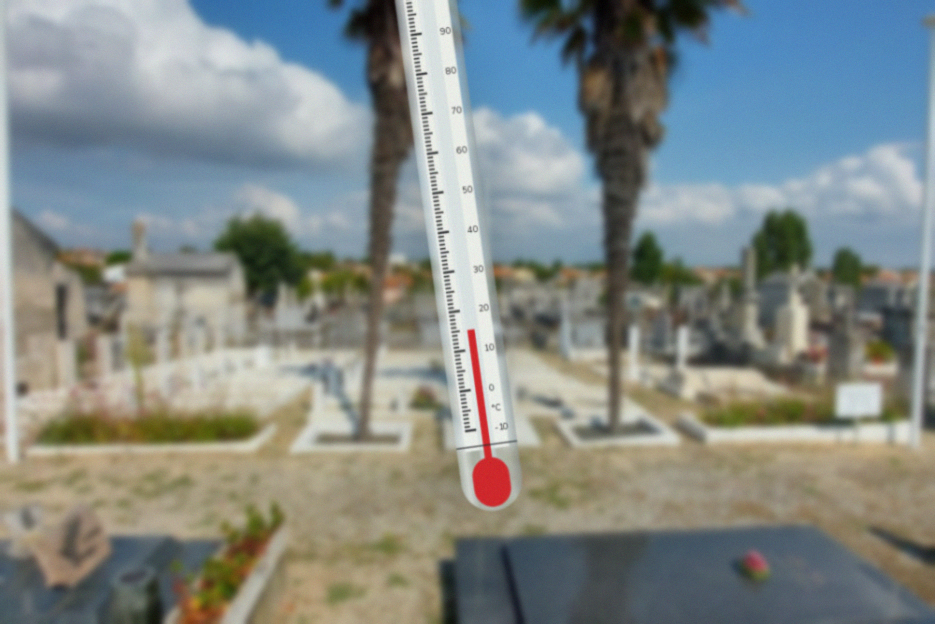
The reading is 15 °C
